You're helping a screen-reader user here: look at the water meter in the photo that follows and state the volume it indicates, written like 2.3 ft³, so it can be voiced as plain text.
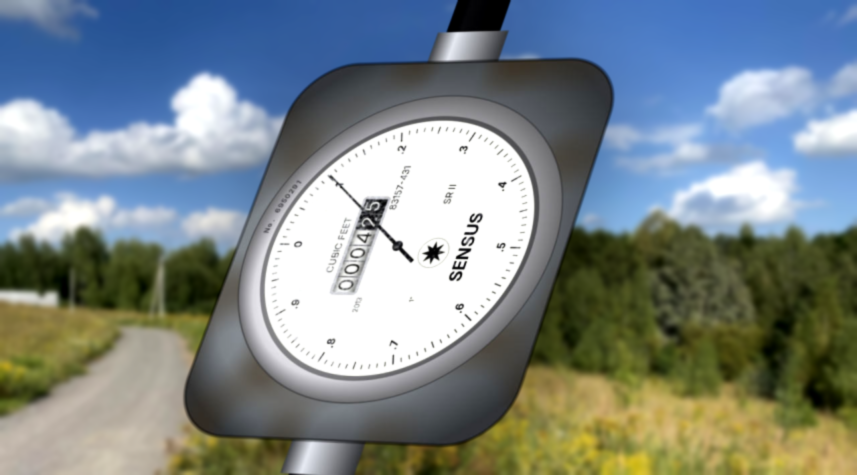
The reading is 425.10 ft³
